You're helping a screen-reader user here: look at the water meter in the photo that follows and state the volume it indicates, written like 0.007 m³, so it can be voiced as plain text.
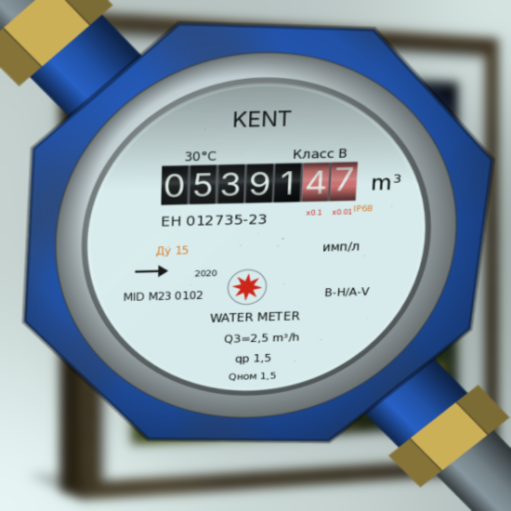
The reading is 5391.47 m³
